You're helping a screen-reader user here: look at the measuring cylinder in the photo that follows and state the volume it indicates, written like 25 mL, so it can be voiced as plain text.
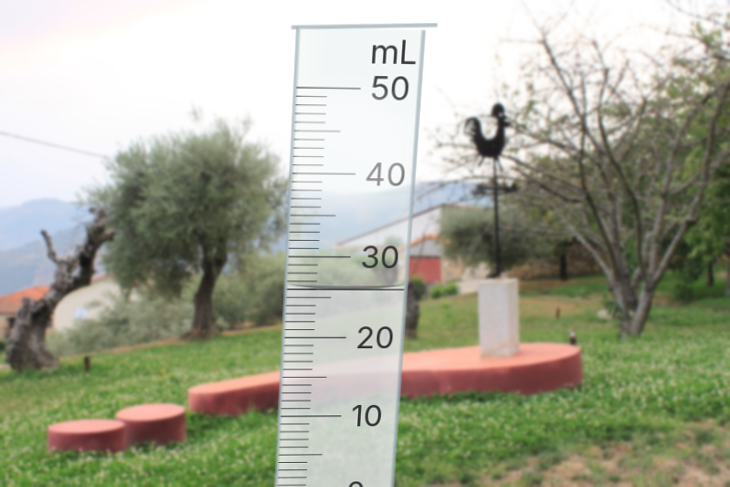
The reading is 26 mL
